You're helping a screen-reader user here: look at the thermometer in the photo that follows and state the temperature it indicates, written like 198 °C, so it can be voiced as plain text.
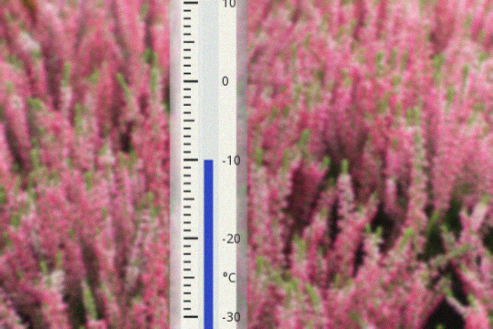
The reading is -10 °C
